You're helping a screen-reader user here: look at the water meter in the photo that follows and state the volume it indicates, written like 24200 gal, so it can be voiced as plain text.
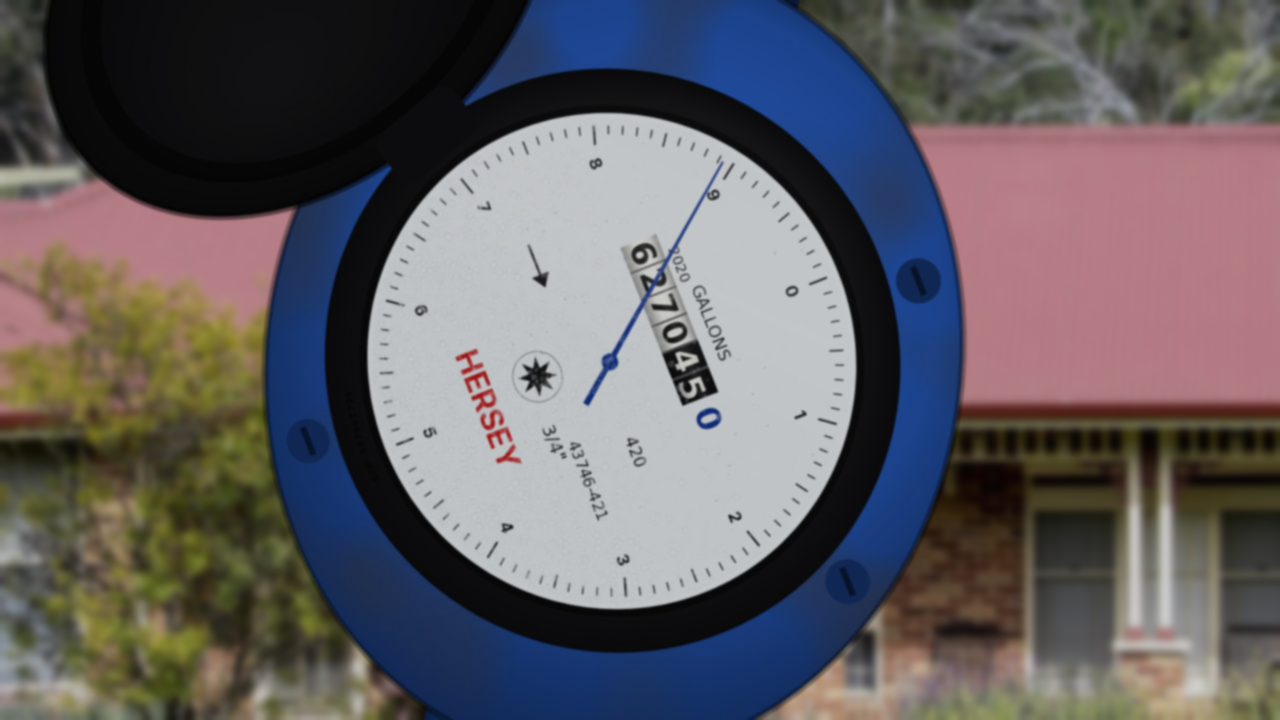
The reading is 6270448.9 gal
